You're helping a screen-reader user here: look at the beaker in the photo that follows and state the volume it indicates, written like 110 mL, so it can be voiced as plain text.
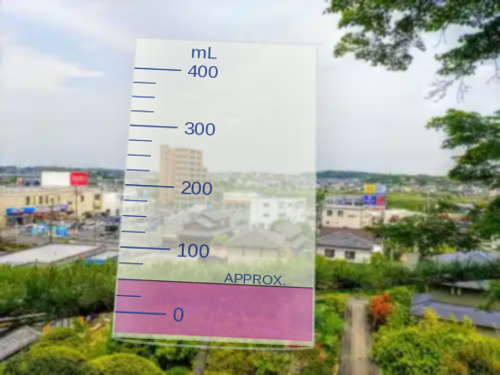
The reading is 50 mL
